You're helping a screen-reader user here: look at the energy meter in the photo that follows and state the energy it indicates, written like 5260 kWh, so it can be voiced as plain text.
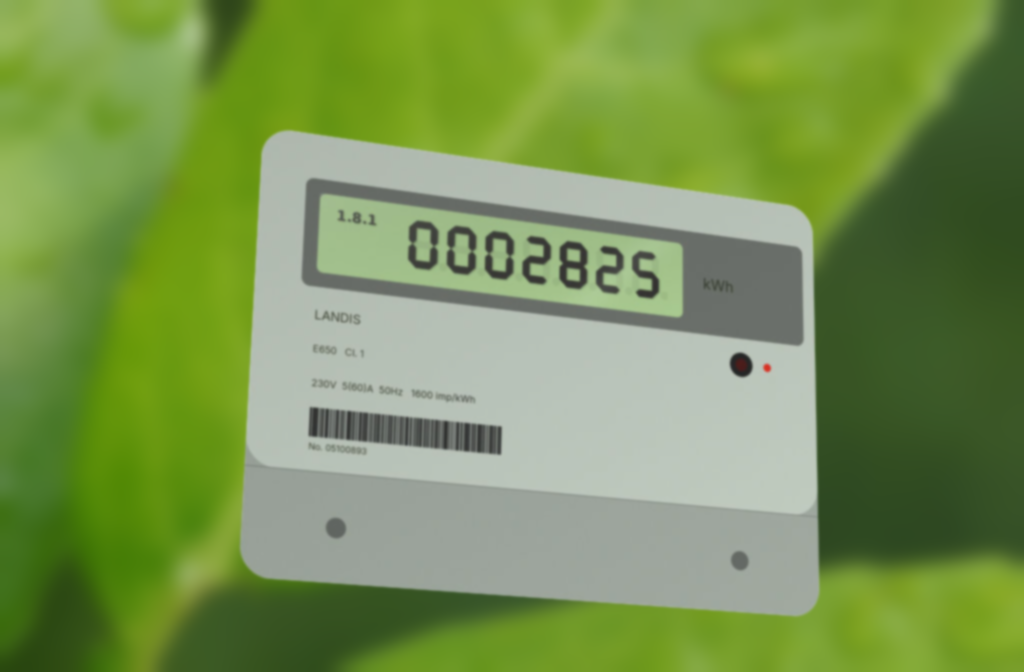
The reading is 2825 kWh
